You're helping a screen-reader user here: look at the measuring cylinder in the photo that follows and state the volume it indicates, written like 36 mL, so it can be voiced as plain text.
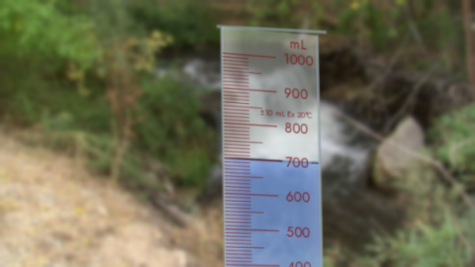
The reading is 700 mL
